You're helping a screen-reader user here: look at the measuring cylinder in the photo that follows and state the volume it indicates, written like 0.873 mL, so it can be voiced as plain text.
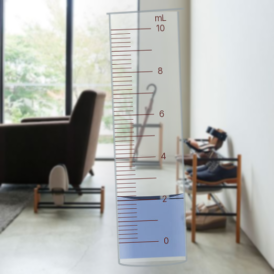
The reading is 2 mL
